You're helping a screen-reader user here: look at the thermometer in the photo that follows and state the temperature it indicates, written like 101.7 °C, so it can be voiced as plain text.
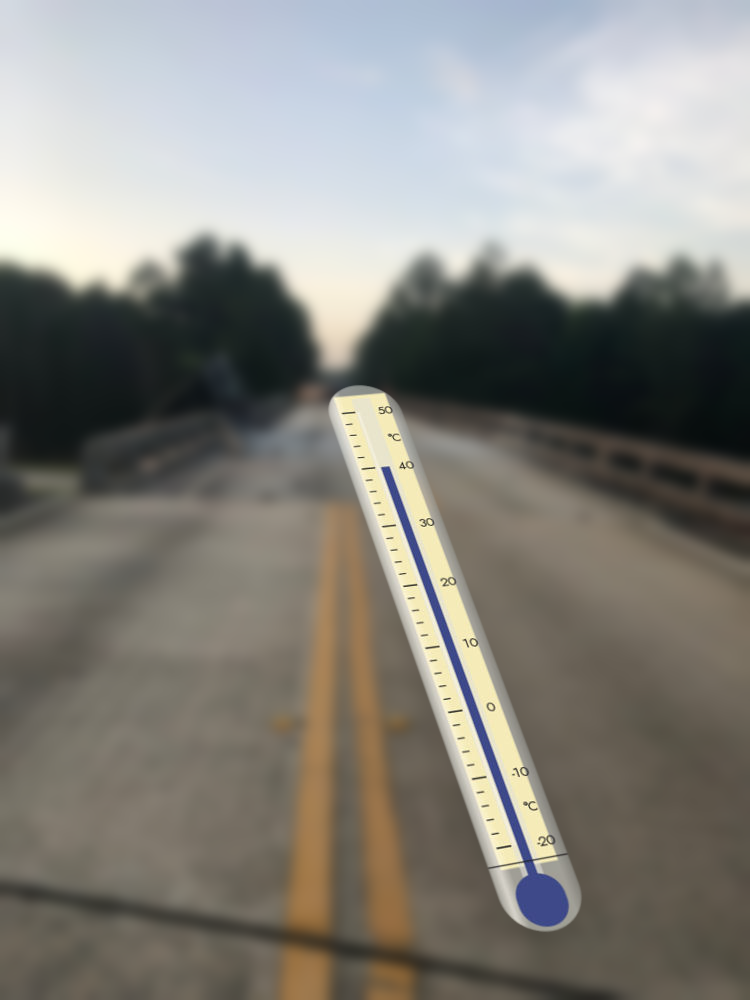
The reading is 40 °C
